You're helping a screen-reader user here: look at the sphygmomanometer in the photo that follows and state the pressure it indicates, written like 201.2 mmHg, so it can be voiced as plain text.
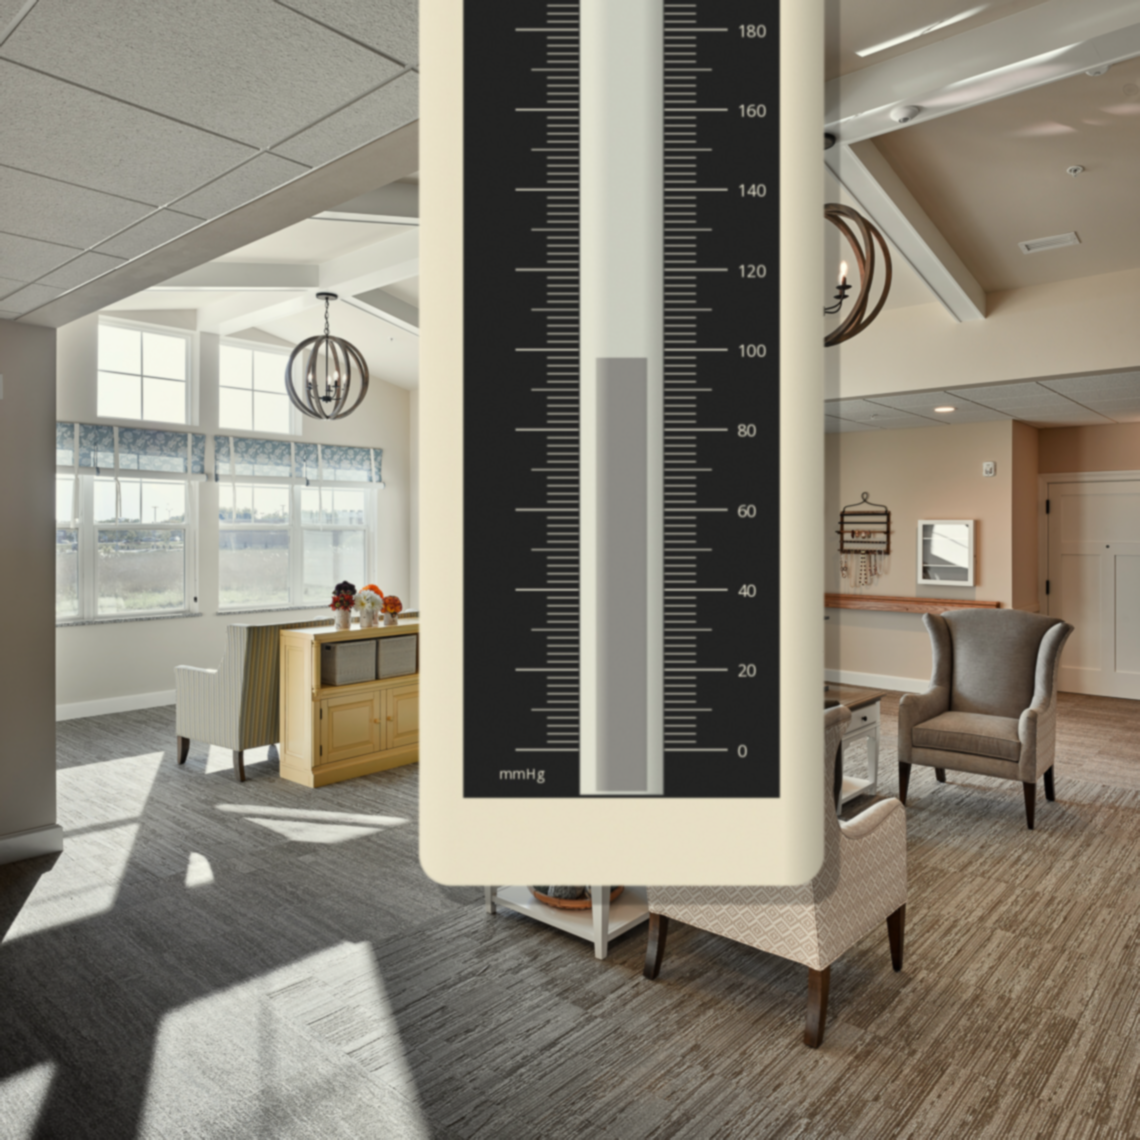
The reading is 98 mmHg
